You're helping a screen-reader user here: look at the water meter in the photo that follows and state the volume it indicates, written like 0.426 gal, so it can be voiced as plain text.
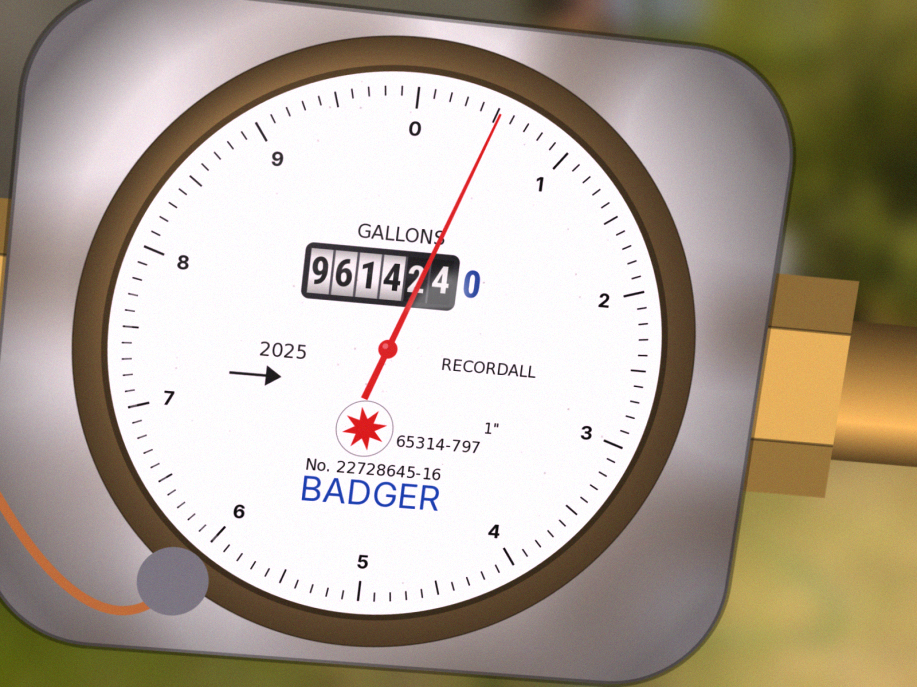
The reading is 9614240.5 gal
